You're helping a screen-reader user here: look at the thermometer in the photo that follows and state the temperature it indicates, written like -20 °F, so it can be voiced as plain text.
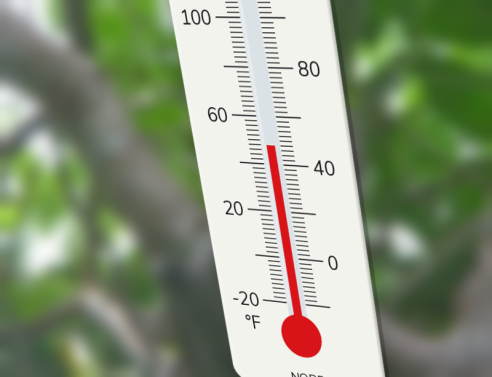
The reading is 48 °F
